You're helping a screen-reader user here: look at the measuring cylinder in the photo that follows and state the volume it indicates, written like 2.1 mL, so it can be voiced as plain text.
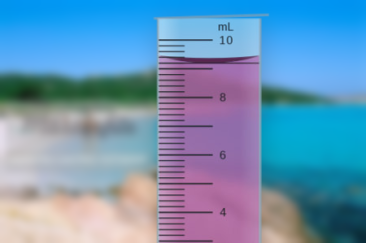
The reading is 9.2 mL
